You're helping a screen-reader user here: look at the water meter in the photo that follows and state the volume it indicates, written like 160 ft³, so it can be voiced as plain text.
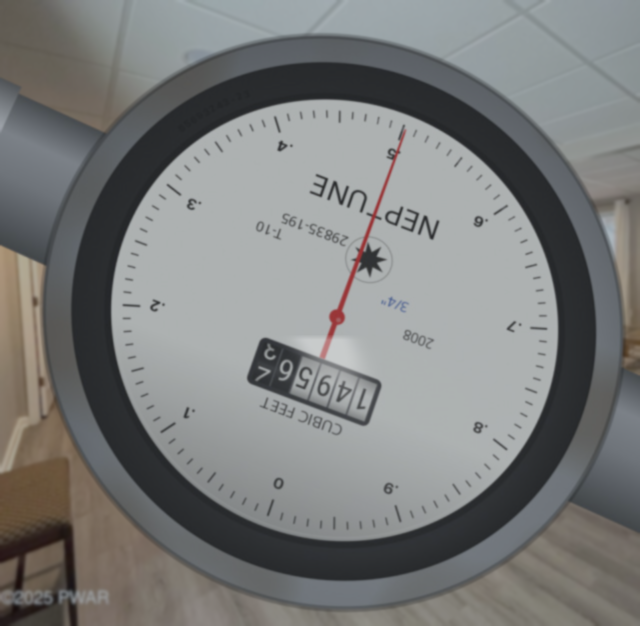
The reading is 149562.50 ft³
